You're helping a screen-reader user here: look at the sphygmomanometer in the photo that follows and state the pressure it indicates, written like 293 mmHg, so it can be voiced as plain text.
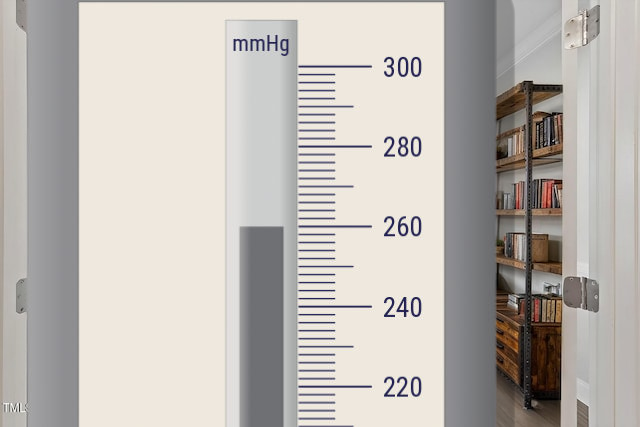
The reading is 260 mmHg
